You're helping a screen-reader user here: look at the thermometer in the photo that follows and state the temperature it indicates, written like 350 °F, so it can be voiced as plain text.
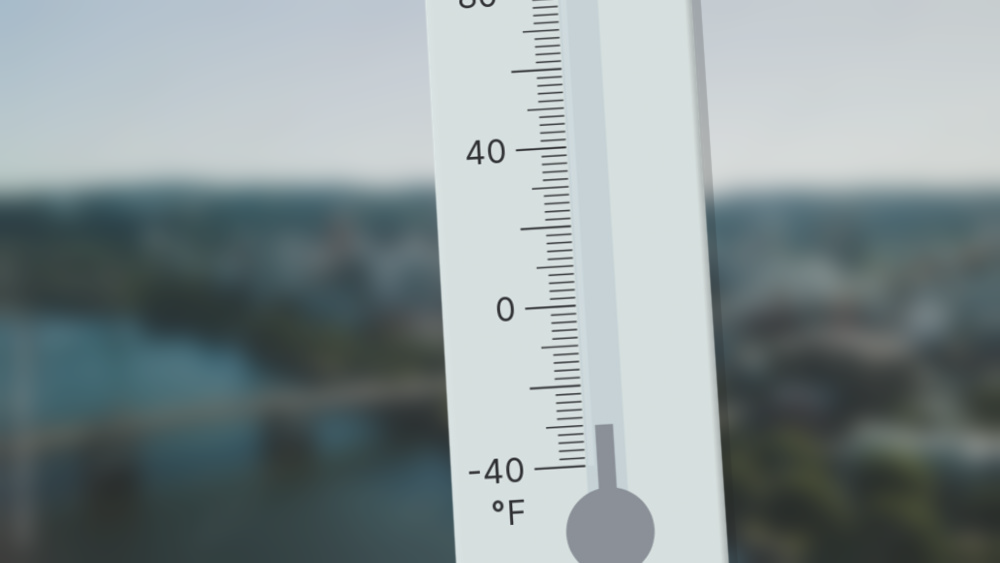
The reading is -30 °F
